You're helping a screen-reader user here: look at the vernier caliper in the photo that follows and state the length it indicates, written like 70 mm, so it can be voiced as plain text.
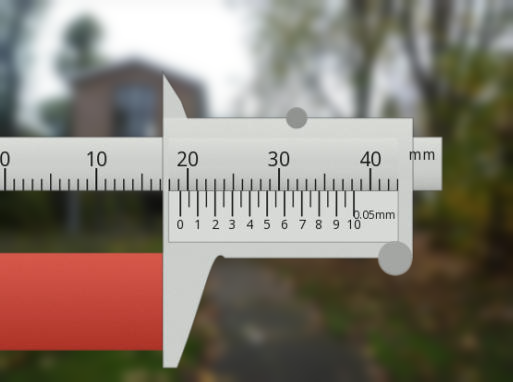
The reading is 19.2 mm
